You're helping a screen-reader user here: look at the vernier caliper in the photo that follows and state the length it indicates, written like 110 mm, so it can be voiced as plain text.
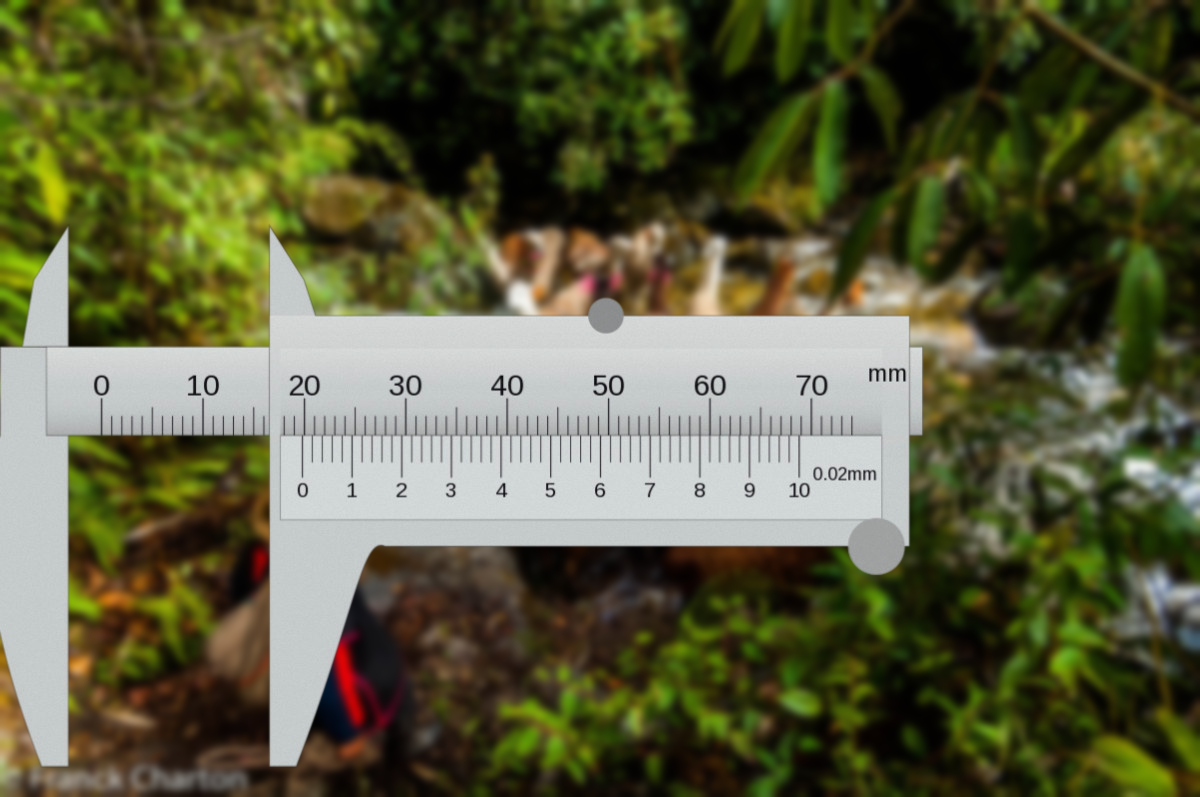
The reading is 19.8 mm
